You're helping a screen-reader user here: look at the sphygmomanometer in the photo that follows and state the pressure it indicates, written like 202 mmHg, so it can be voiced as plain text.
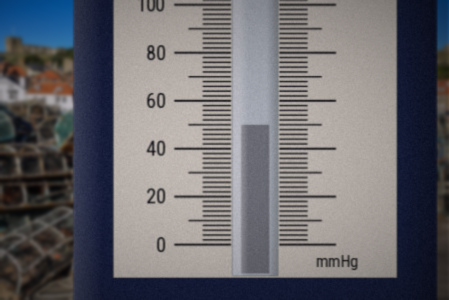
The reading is 50 mmHg
